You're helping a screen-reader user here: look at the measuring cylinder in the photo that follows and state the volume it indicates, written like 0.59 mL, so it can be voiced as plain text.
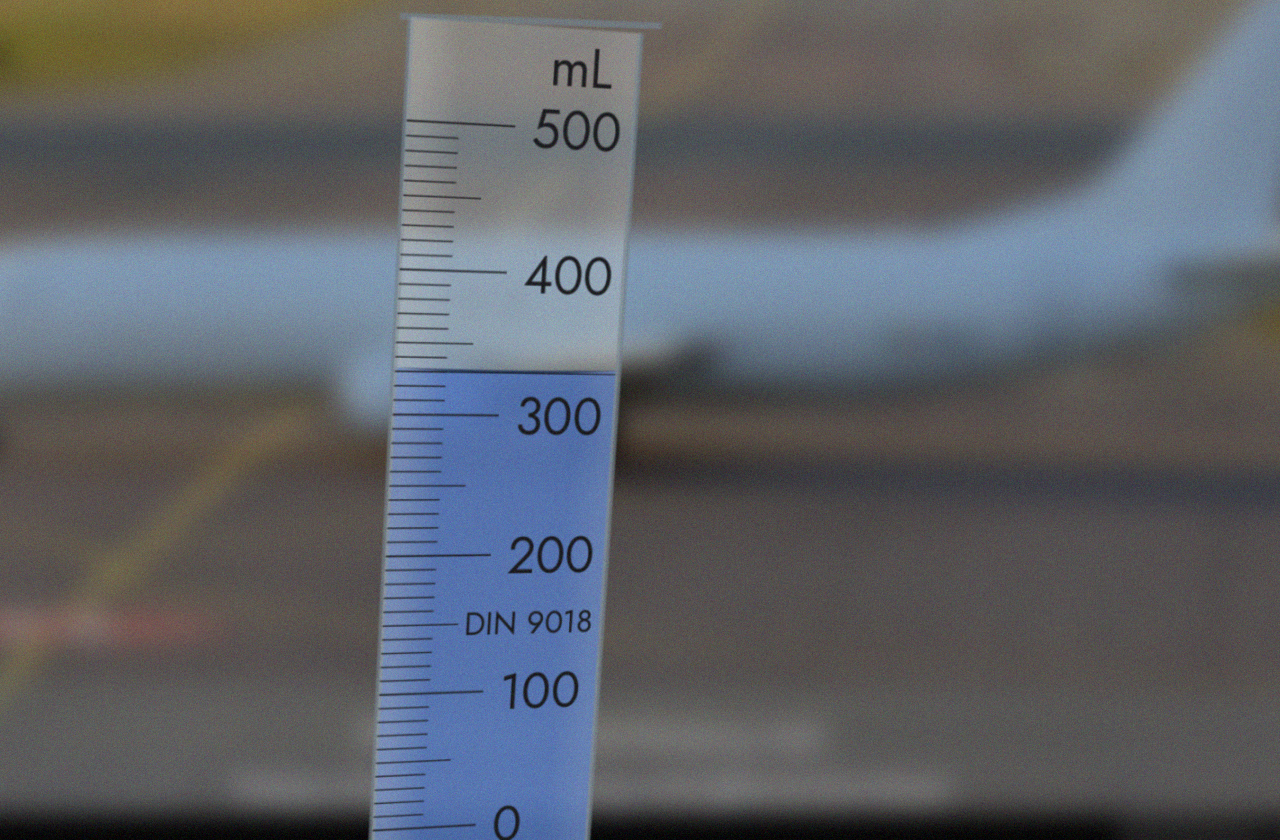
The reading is 330 mL
